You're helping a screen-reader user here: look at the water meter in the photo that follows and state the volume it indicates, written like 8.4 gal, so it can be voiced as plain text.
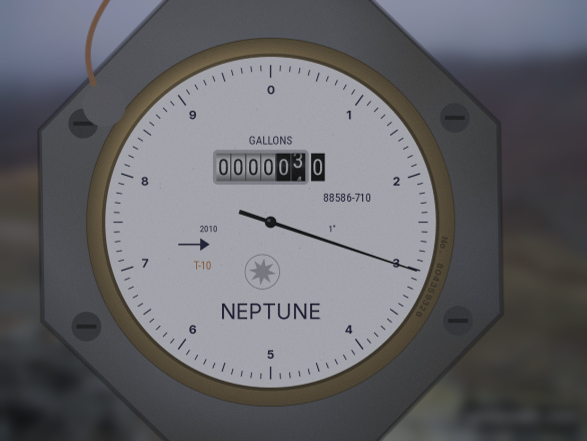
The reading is 33.0 gal
